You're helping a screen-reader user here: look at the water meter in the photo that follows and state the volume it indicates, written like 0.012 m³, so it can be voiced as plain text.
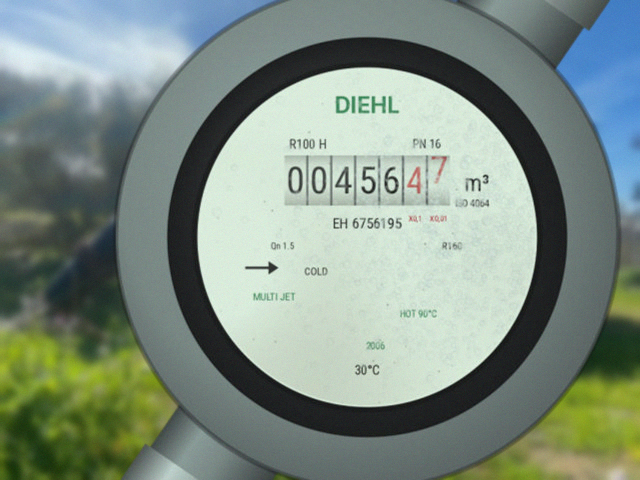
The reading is 456.47 m³
